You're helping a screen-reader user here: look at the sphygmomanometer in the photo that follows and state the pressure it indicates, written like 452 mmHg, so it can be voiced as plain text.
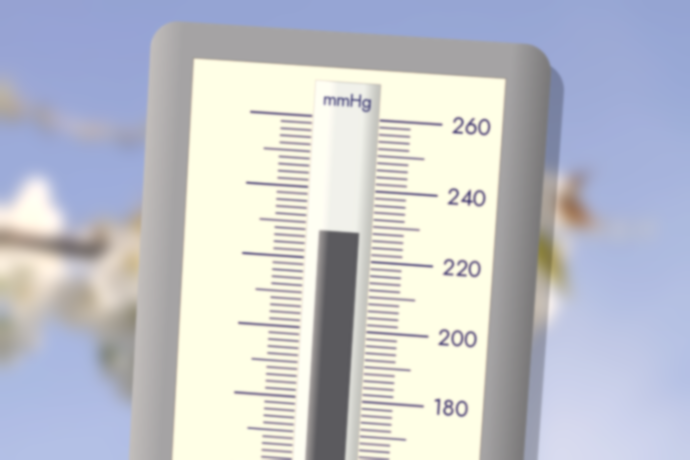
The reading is 228 mmHg
